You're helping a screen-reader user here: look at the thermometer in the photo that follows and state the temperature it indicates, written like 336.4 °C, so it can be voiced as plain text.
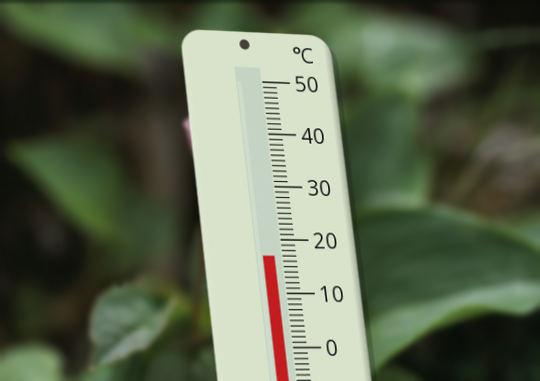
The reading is 17 °C
